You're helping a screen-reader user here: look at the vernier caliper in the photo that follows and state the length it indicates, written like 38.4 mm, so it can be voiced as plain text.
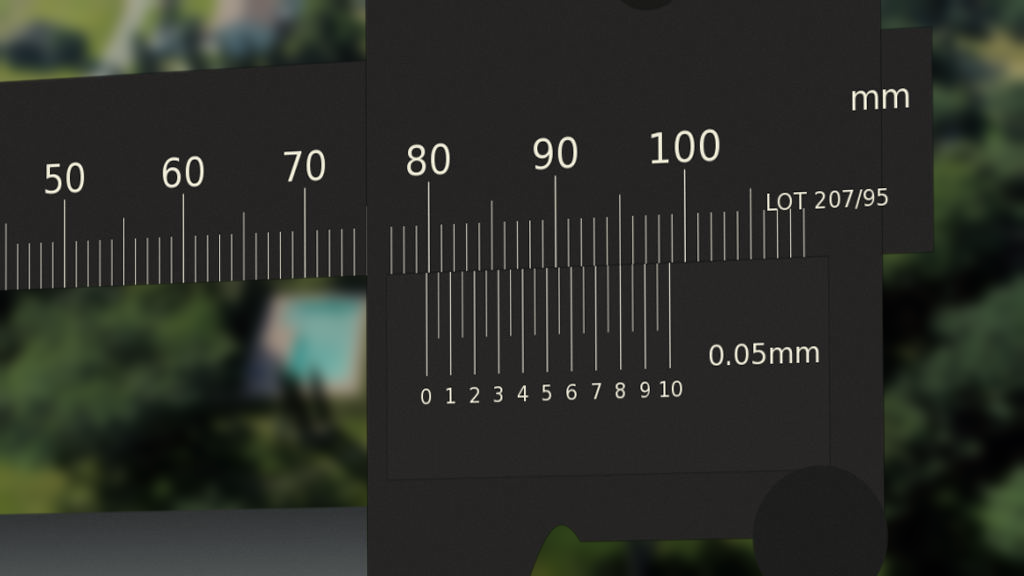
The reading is 79.8 mm
